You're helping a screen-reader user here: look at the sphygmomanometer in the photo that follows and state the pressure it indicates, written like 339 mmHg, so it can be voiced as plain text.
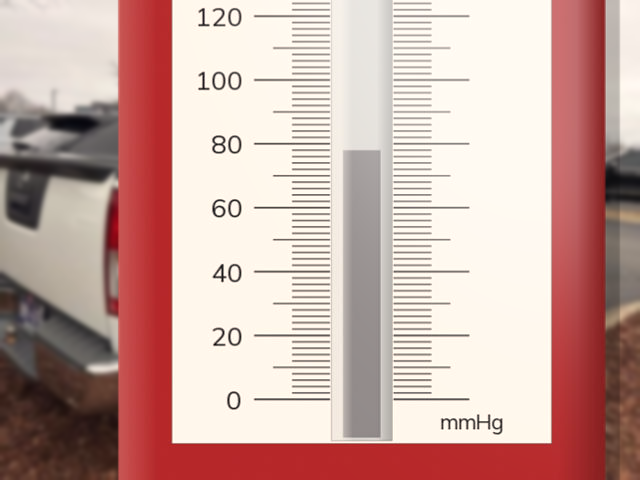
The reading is 78 mmHg
